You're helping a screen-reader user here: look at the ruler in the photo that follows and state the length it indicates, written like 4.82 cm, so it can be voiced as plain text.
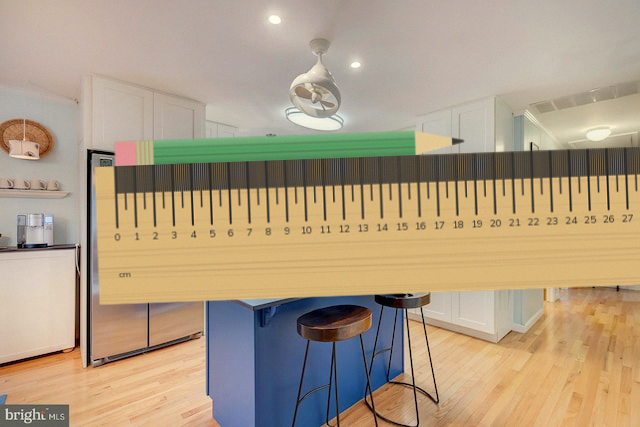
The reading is 18.5 cm
